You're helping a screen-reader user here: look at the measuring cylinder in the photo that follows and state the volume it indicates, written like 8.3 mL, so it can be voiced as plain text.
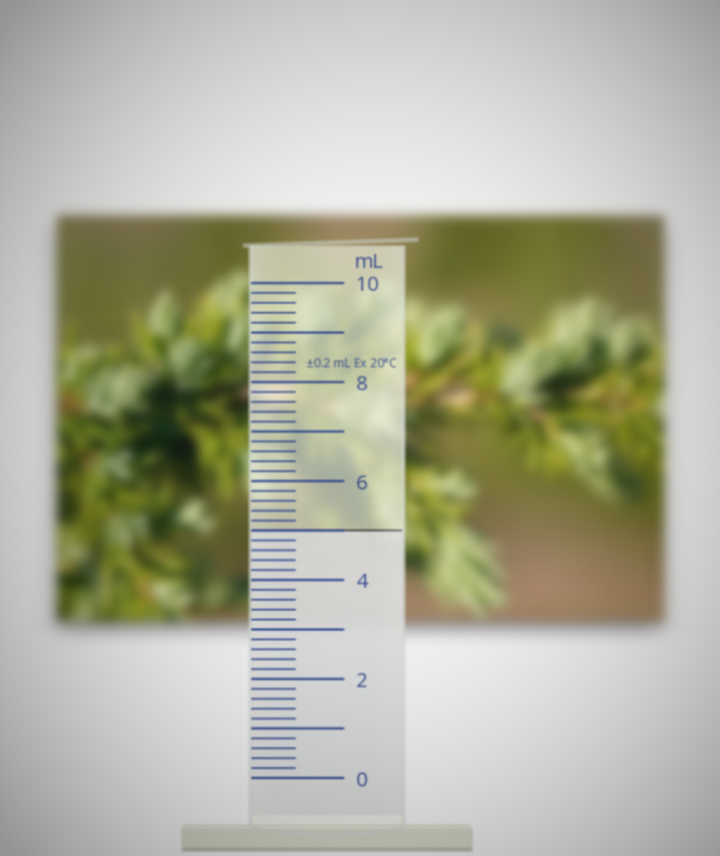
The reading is 5 mL
